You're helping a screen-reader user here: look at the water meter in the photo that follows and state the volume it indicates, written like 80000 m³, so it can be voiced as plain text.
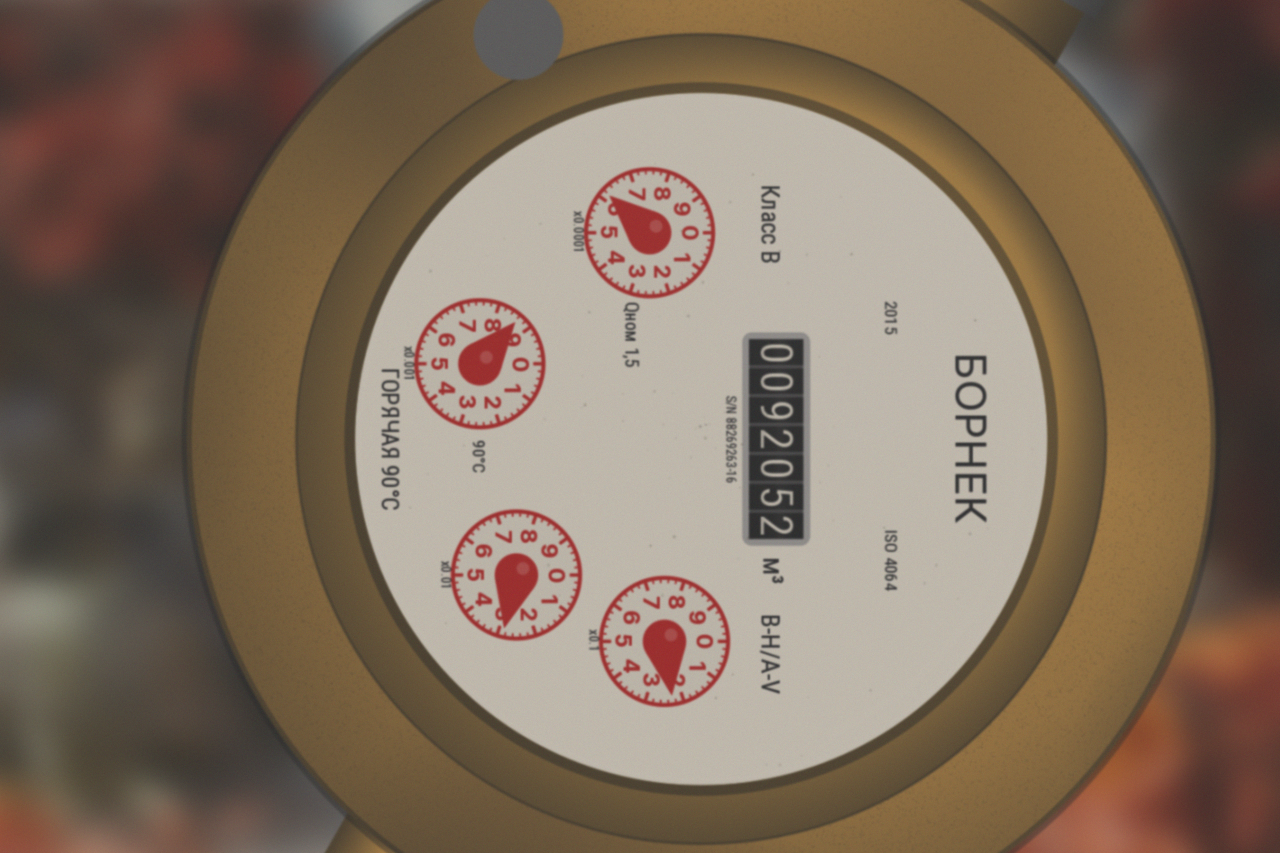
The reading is 92052.2286 m³
